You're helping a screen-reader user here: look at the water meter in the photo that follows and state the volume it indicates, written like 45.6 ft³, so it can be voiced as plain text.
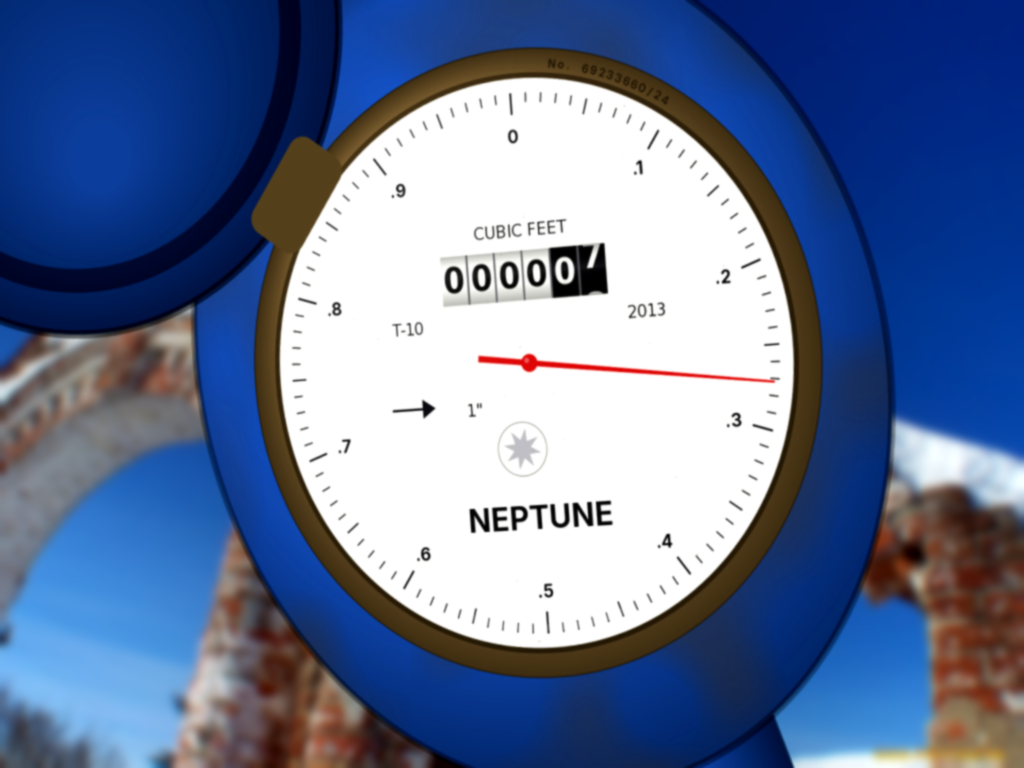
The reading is 7.27 ft³
